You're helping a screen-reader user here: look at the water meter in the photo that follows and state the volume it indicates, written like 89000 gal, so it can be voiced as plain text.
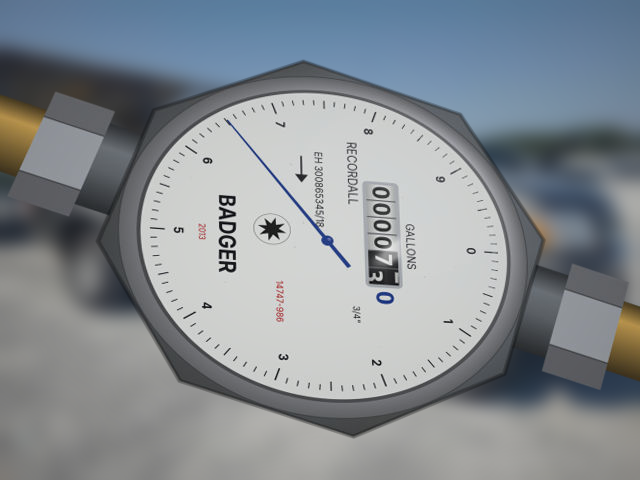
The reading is 726.5 gal
